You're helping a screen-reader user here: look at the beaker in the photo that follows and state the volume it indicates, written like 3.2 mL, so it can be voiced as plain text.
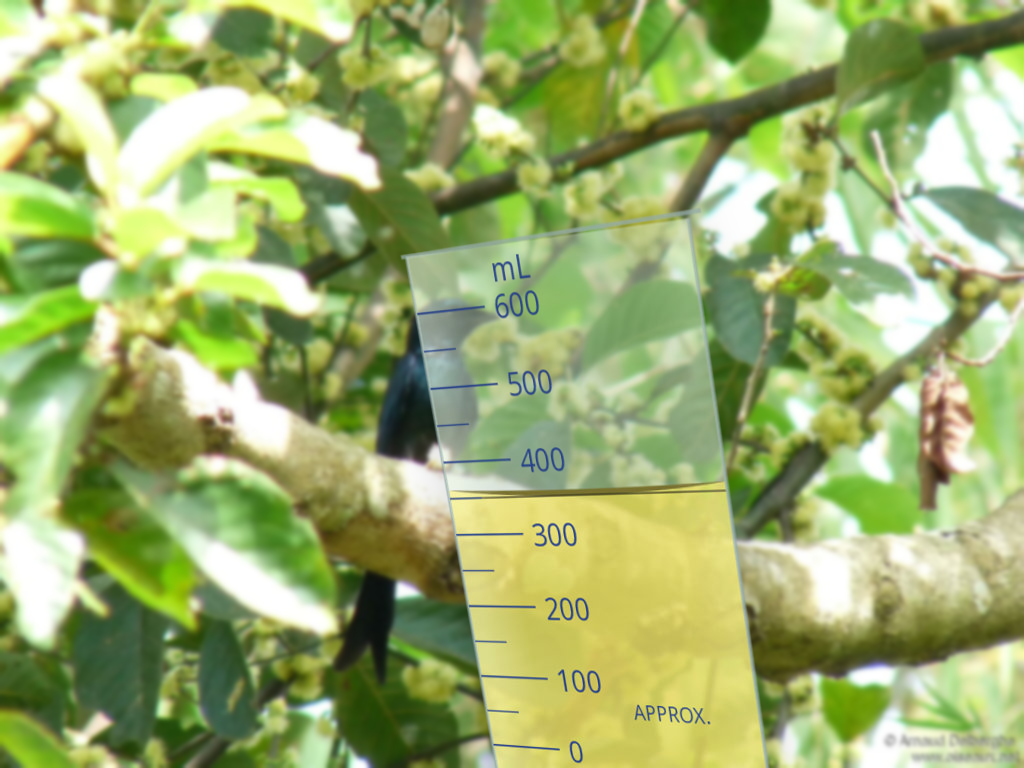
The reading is 350 mL
